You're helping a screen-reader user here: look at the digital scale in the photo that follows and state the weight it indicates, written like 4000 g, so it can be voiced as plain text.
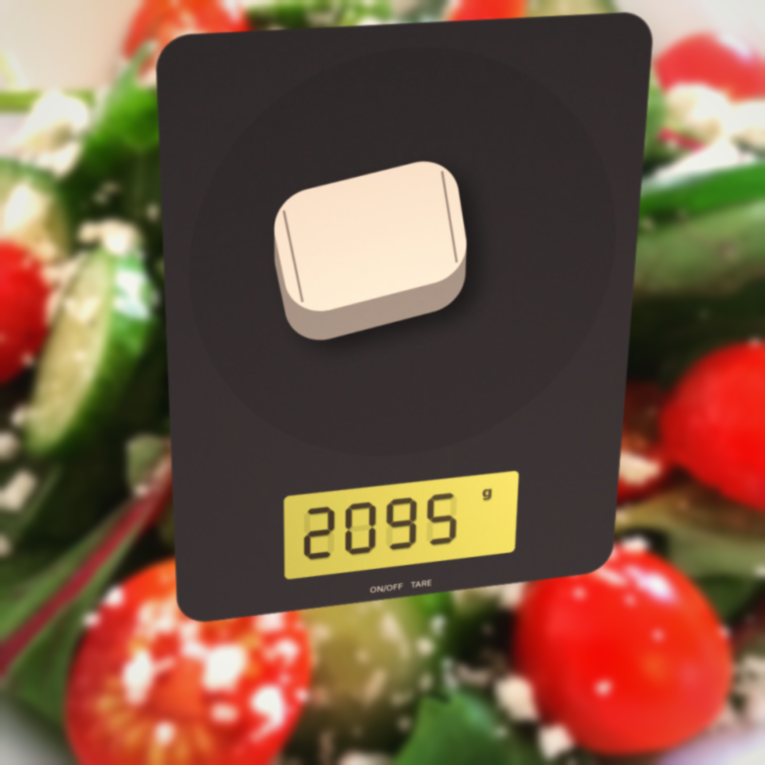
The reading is 2095 g
